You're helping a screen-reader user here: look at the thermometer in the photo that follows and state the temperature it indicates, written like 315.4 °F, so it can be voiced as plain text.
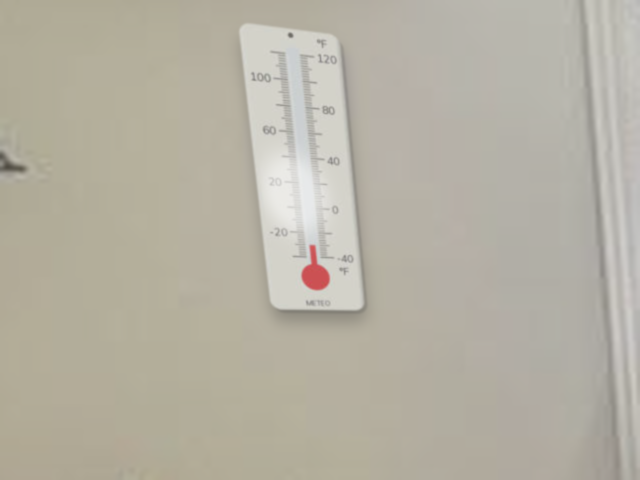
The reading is -30 °F
